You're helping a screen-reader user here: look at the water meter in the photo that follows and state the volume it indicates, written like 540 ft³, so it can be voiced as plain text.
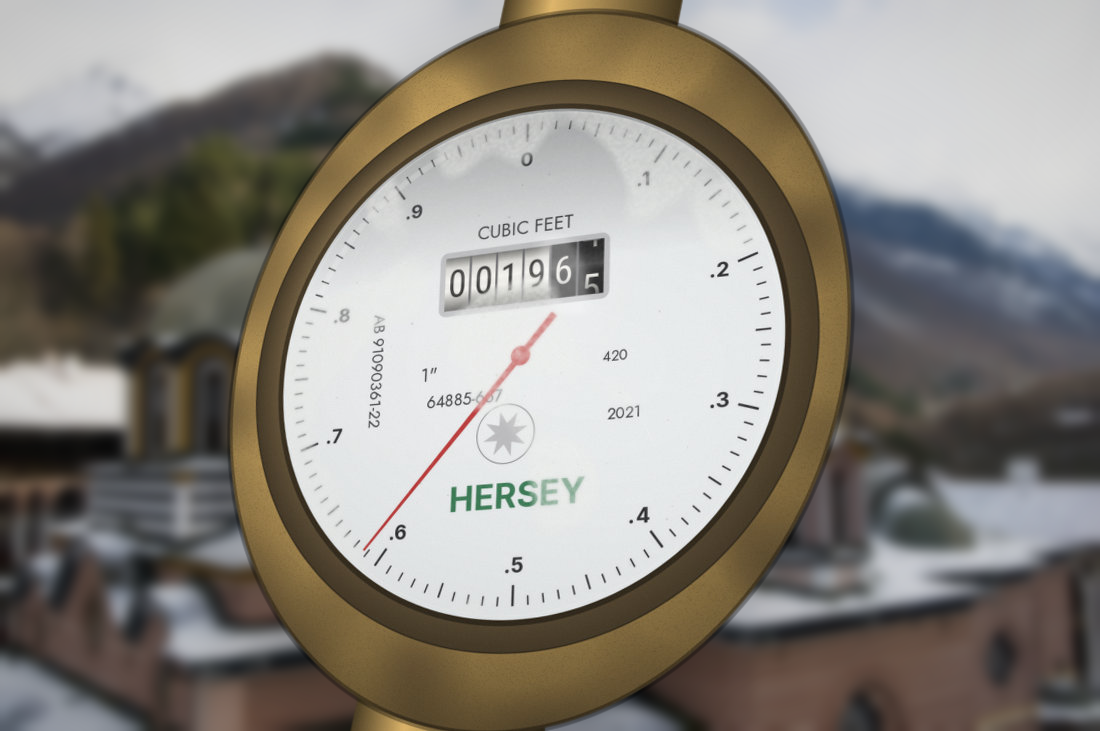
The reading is 1964.61 ft³
